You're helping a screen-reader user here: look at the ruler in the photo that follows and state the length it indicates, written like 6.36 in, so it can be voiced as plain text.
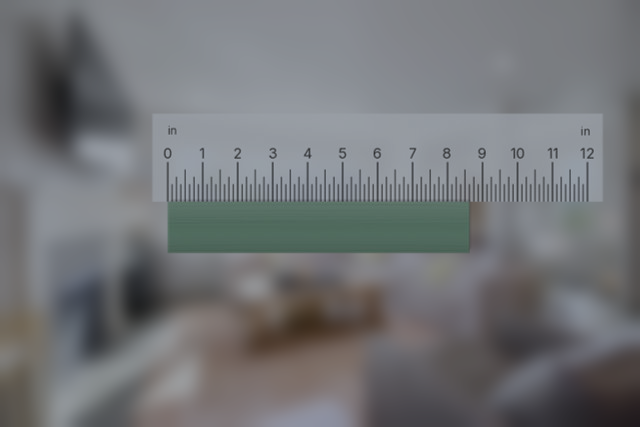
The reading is 8.625 in
